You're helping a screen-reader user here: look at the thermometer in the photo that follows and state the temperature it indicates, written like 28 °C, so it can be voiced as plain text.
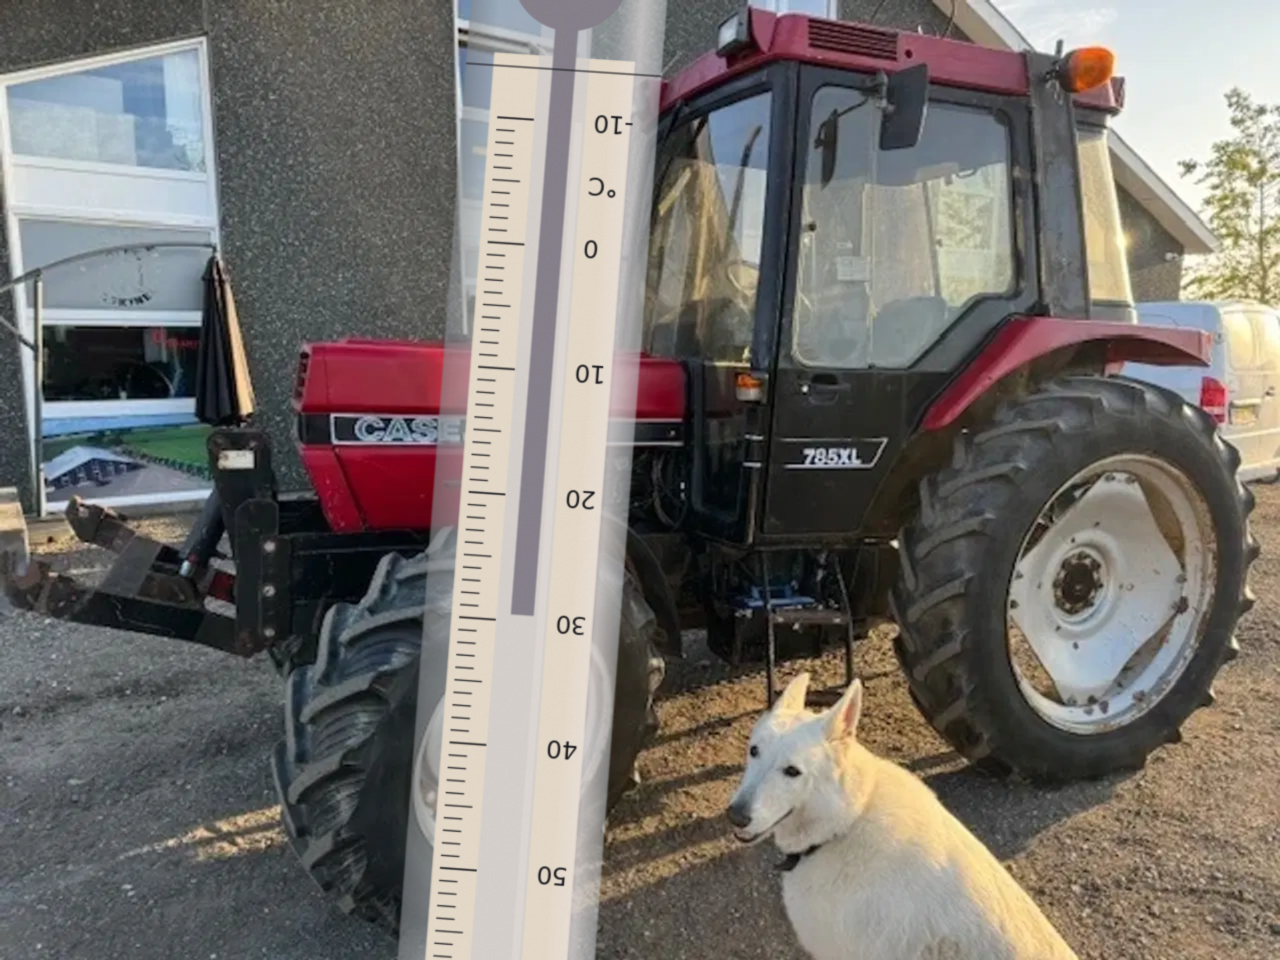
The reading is 29.5 °C
